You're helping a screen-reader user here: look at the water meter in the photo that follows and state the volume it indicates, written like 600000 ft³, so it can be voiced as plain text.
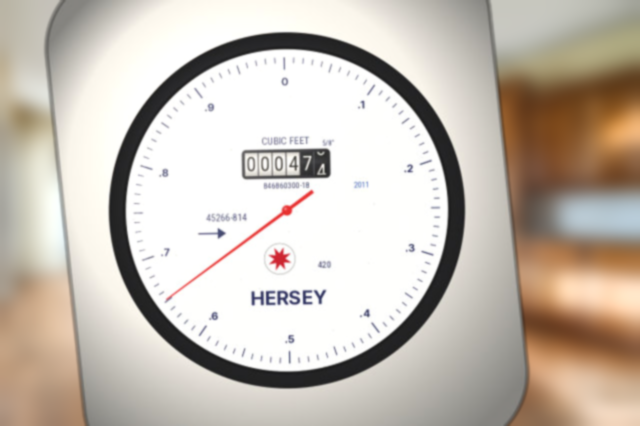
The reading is 473.65 ft³
